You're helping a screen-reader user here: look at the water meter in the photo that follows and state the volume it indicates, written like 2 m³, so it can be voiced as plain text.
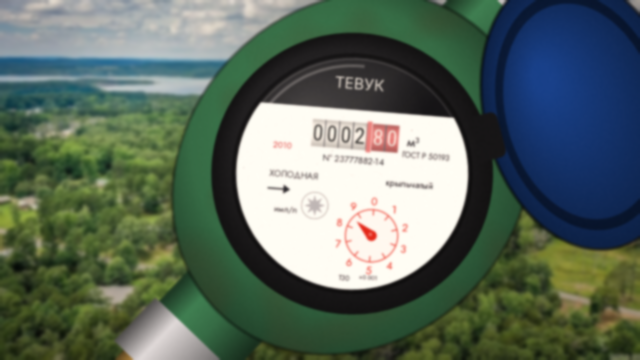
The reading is 2.808 m³
